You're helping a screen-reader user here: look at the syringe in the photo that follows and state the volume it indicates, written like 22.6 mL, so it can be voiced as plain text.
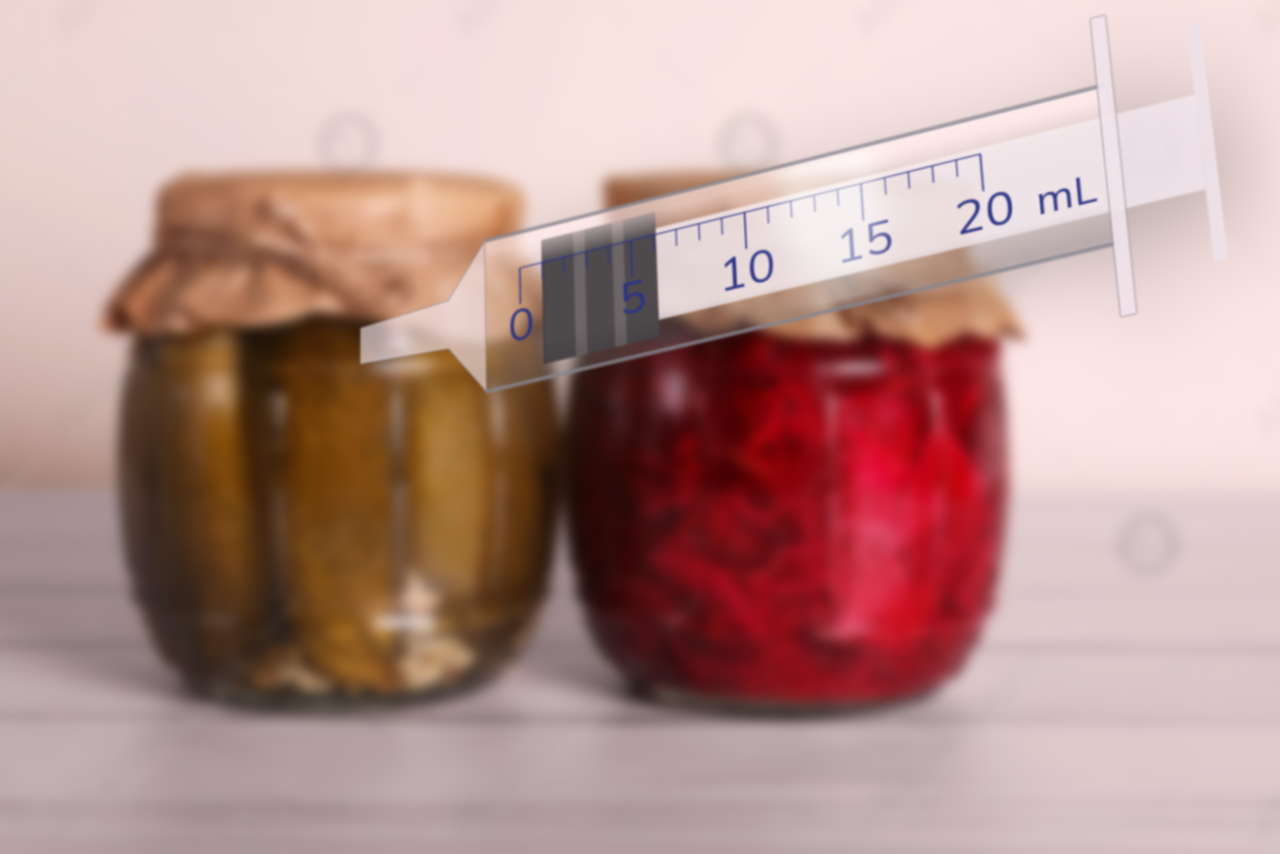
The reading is 1 mL
